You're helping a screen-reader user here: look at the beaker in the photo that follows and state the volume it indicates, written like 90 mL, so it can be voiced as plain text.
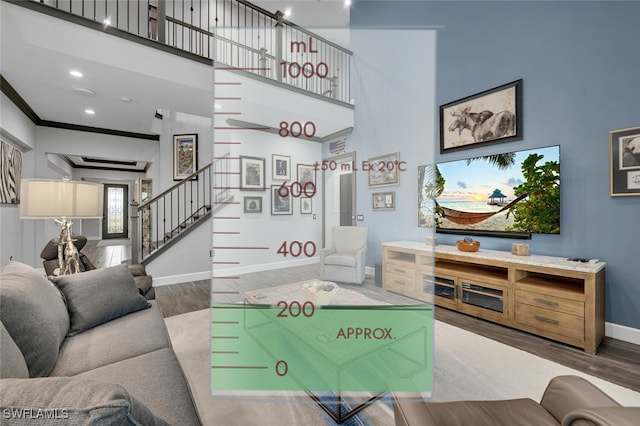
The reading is 200 mL
